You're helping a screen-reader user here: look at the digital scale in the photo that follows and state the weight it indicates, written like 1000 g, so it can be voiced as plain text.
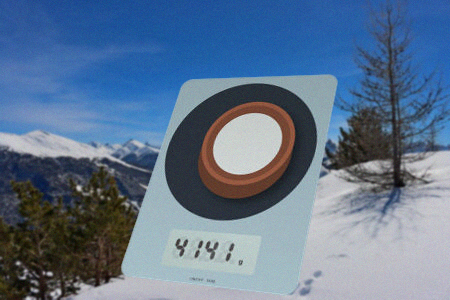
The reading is 4141 g
